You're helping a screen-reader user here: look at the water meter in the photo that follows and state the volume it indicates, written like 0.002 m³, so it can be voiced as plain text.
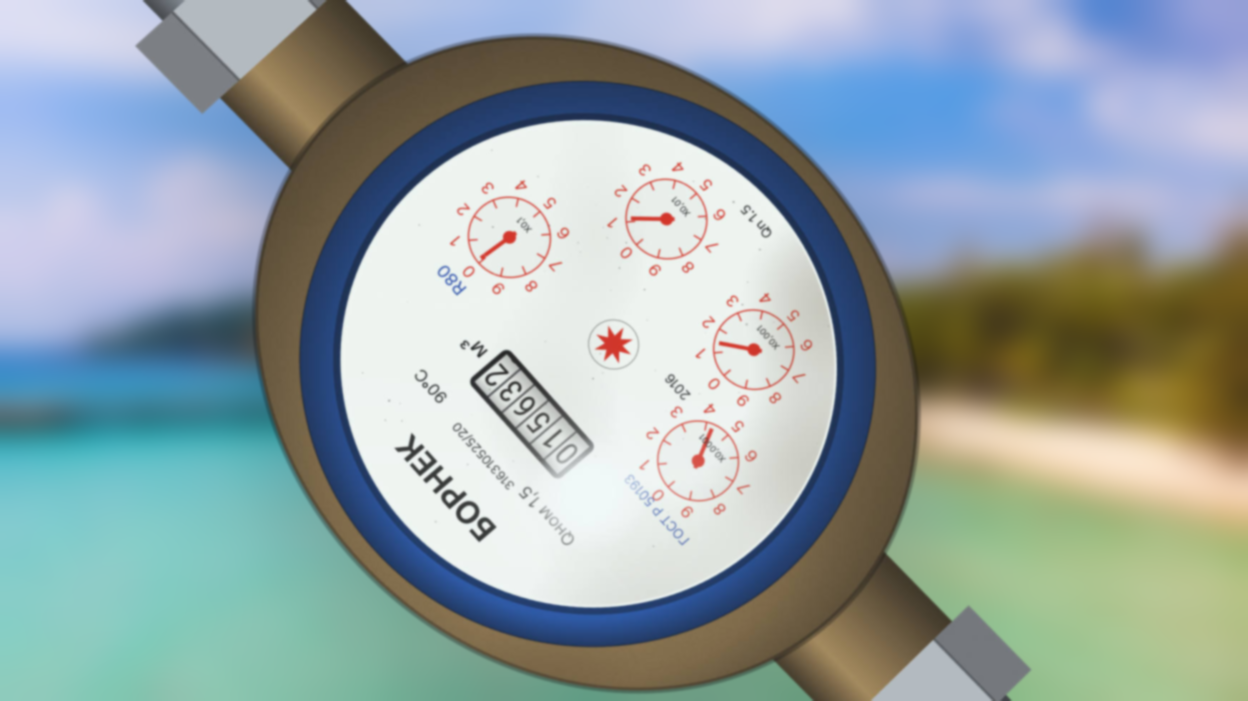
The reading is 15632.0114 m³
